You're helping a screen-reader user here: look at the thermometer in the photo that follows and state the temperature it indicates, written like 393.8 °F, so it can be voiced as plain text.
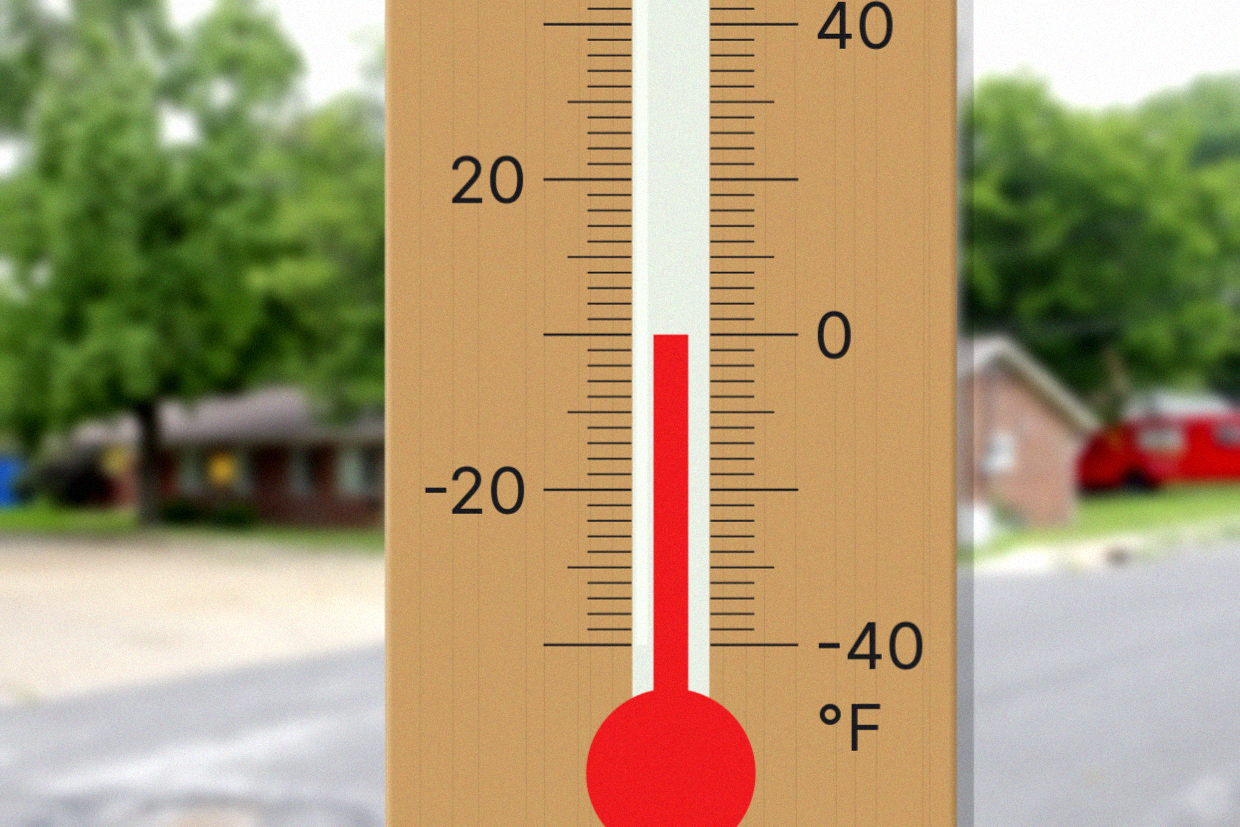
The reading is 0 °F
